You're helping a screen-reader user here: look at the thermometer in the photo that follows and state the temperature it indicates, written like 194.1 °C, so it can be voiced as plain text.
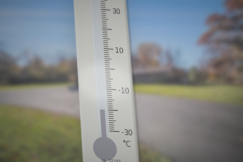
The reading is -20 °C
